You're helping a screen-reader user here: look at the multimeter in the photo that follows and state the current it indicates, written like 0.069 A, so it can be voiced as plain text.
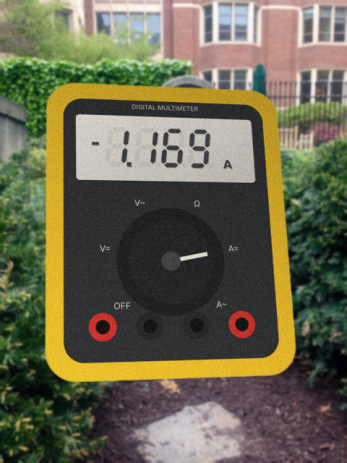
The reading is -1.169 A
